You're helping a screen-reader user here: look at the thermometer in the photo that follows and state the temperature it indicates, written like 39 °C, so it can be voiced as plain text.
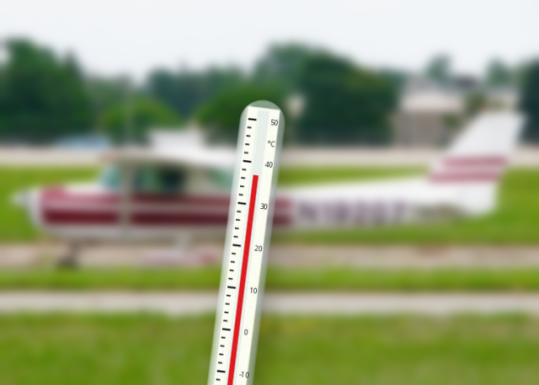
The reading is 37 °C
